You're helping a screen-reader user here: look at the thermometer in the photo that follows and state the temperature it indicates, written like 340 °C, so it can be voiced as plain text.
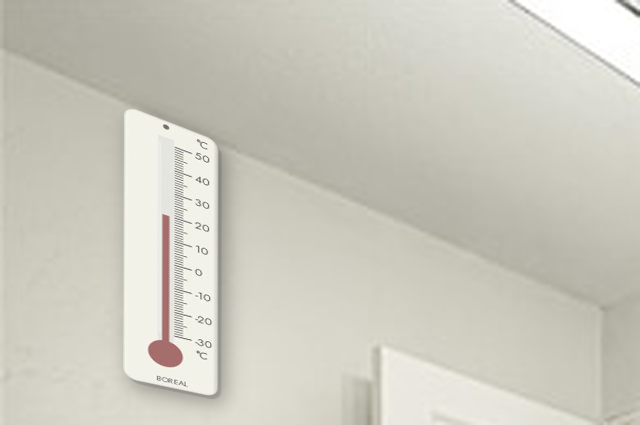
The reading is 20 °C
